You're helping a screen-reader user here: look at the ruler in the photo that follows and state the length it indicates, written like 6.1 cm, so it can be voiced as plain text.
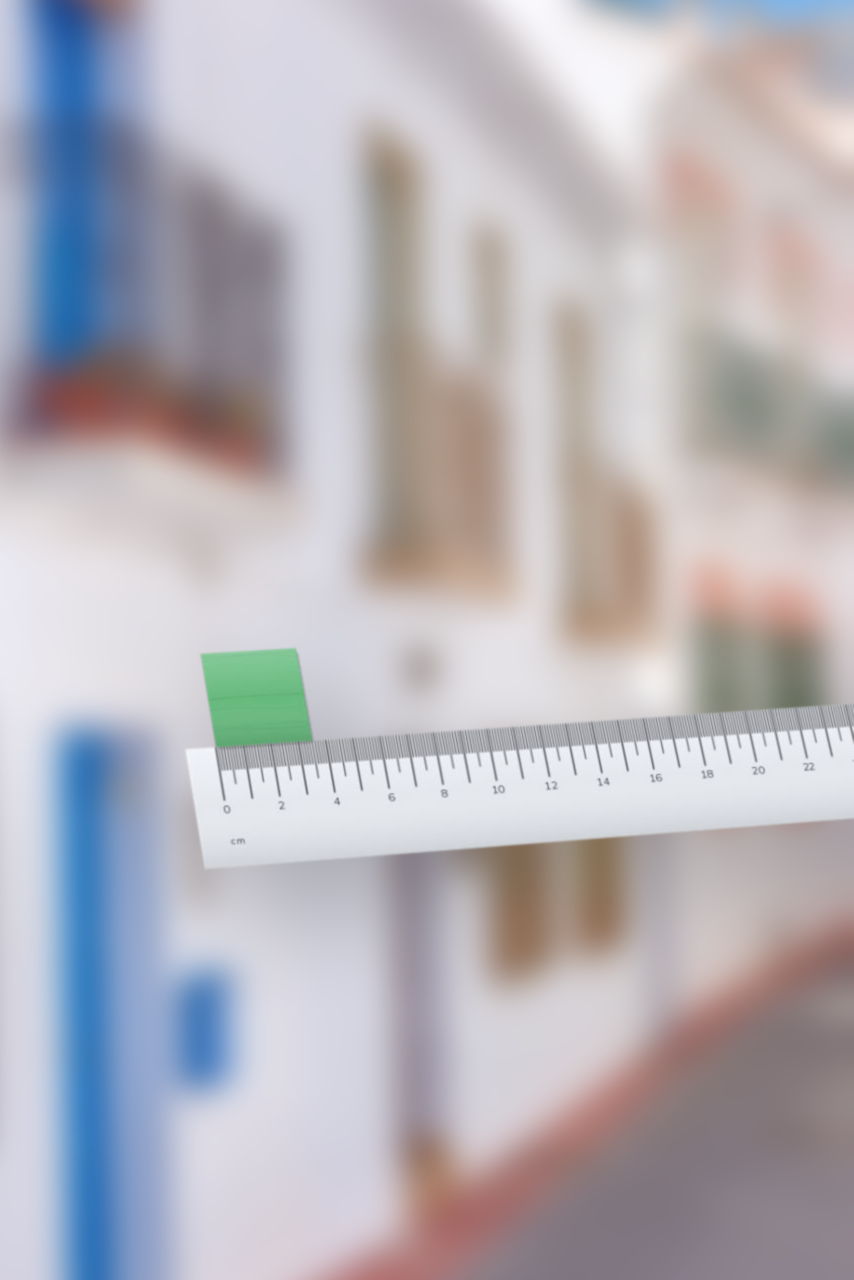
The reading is 3.5 cm
